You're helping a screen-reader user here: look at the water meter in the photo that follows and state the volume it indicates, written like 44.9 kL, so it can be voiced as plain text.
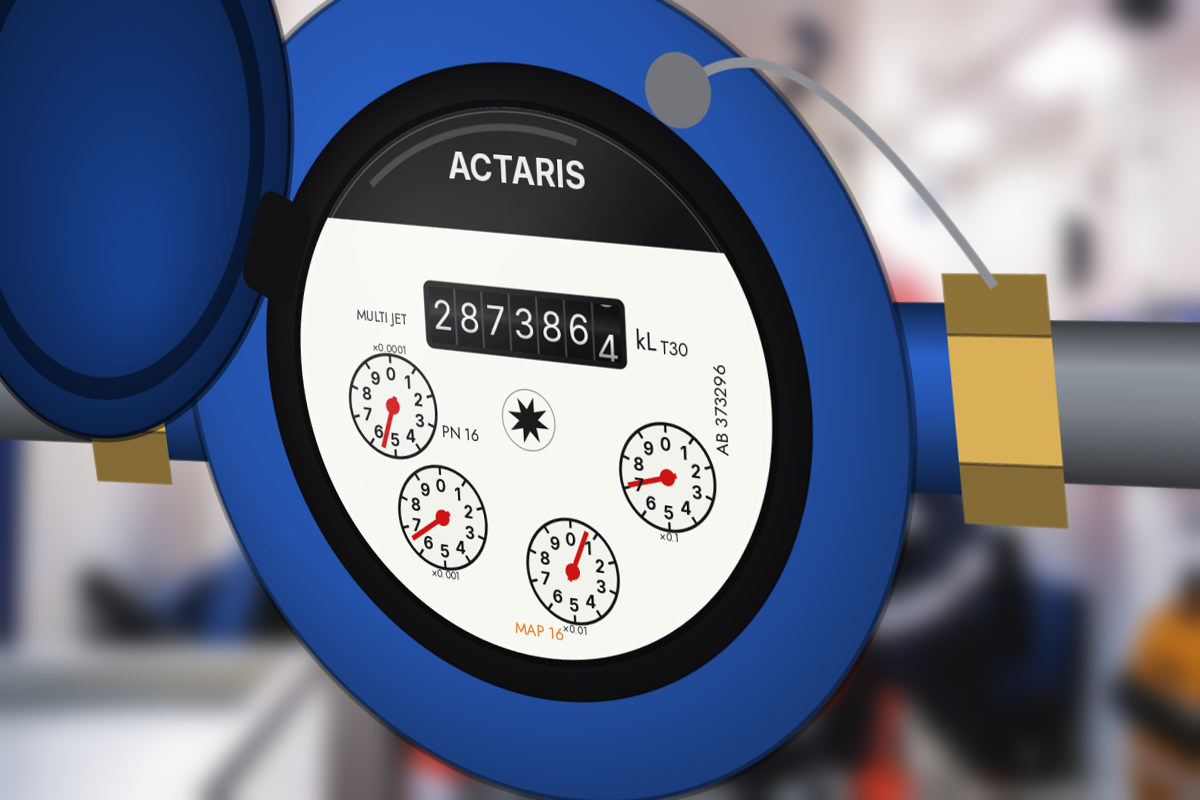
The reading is 2873863.7065 kL
